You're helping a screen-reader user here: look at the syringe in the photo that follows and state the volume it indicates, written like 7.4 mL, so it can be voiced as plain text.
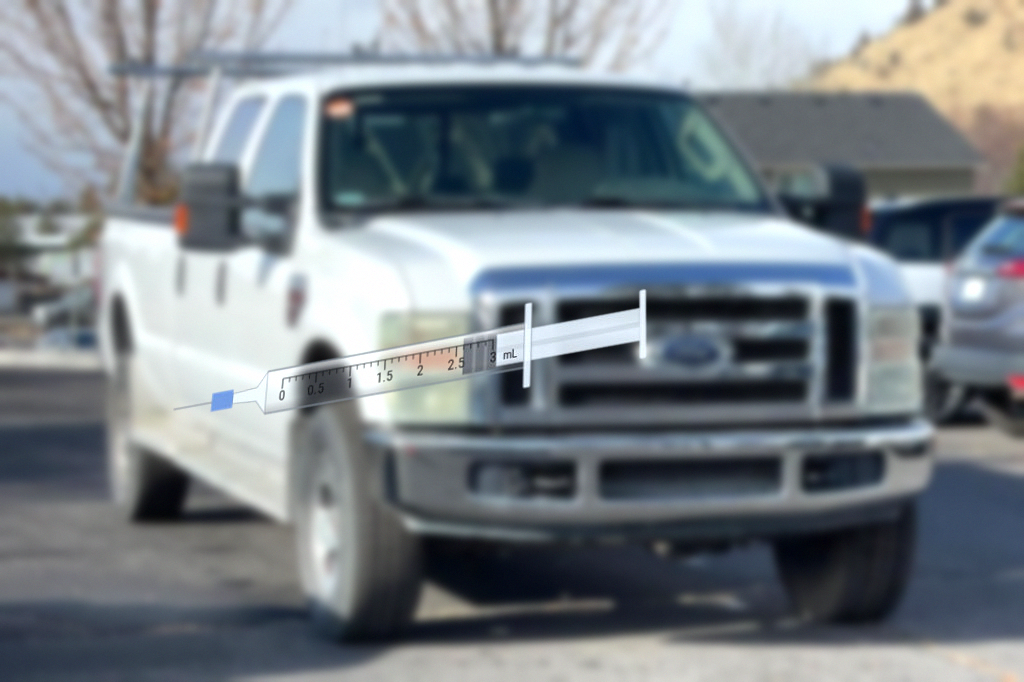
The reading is 2.6 mL
